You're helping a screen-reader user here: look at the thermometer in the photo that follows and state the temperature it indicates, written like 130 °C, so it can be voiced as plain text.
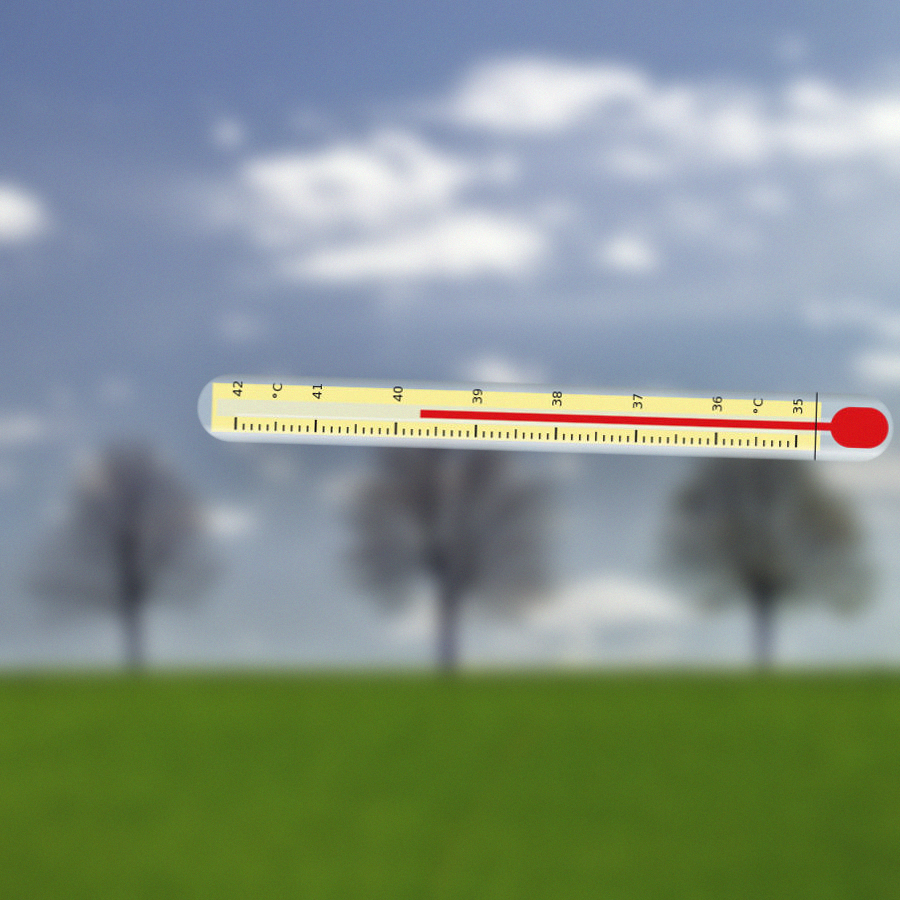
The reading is 39.7 °C
